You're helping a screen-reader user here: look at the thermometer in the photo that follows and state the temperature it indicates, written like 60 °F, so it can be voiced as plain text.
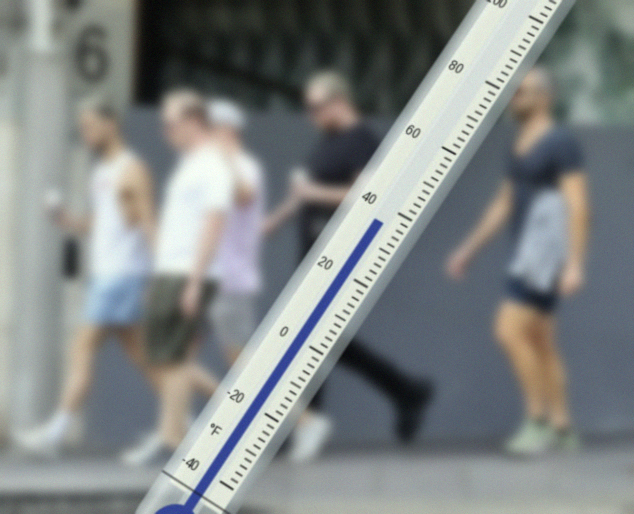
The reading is 36 °F
